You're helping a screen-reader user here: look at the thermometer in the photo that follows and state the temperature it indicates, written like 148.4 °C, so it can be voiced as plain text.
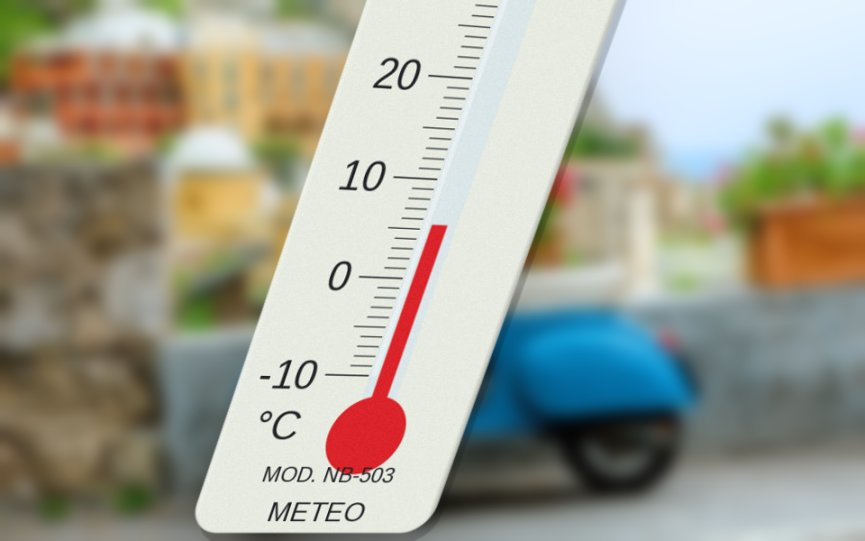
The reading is 5.5 °C
